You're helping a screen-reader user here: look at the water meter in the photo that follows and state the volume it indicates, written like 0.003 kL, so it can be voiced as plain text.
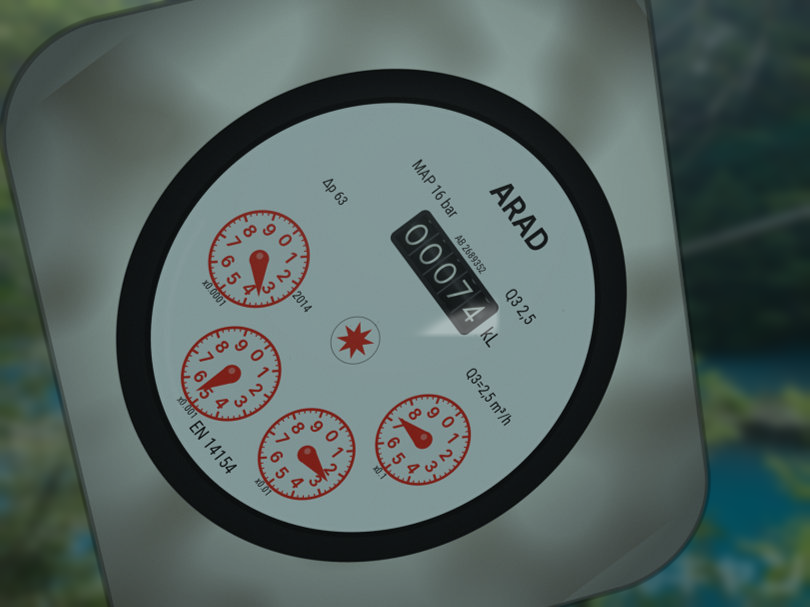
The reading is 74.7253 kL
